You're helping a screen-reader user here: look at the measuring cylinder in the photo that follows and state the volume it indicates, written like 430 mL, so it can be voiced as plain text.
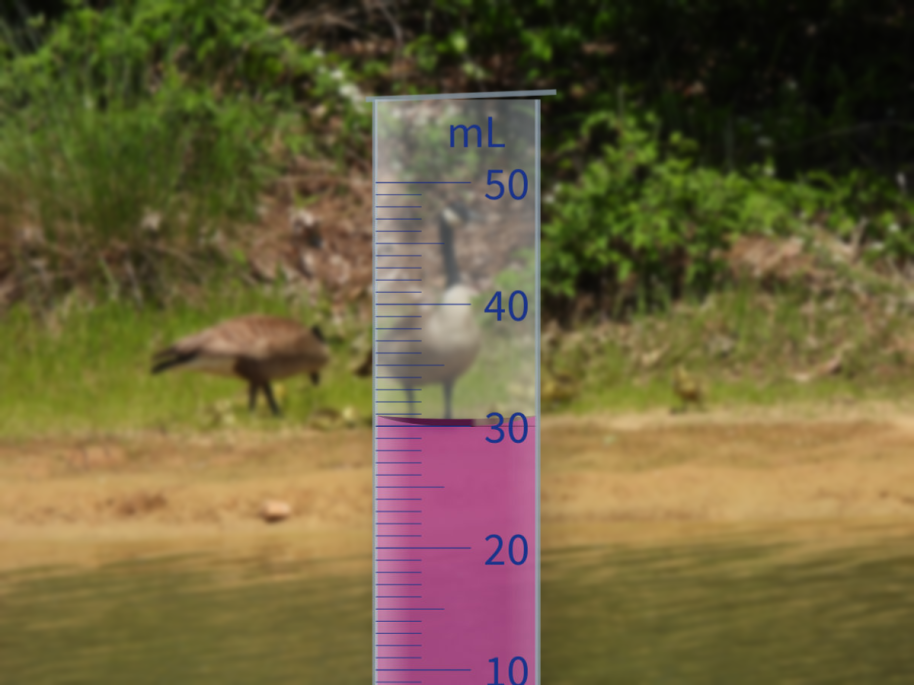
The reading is 30 mL
